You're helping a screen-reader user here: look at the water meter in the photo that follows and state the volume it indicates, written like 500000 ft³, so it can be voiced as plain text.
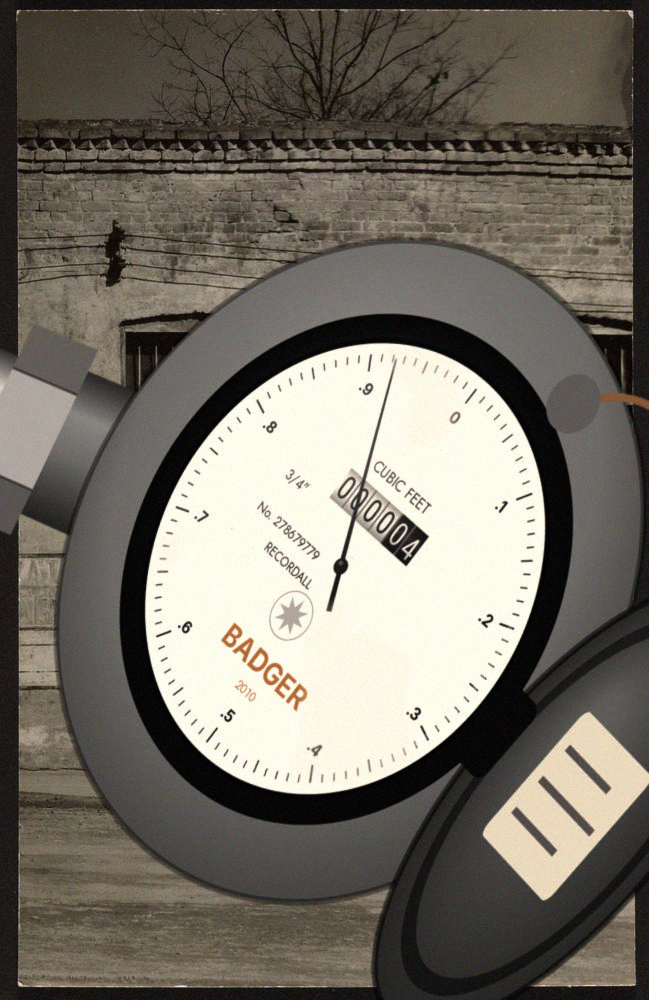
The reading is 3.92 ft³
